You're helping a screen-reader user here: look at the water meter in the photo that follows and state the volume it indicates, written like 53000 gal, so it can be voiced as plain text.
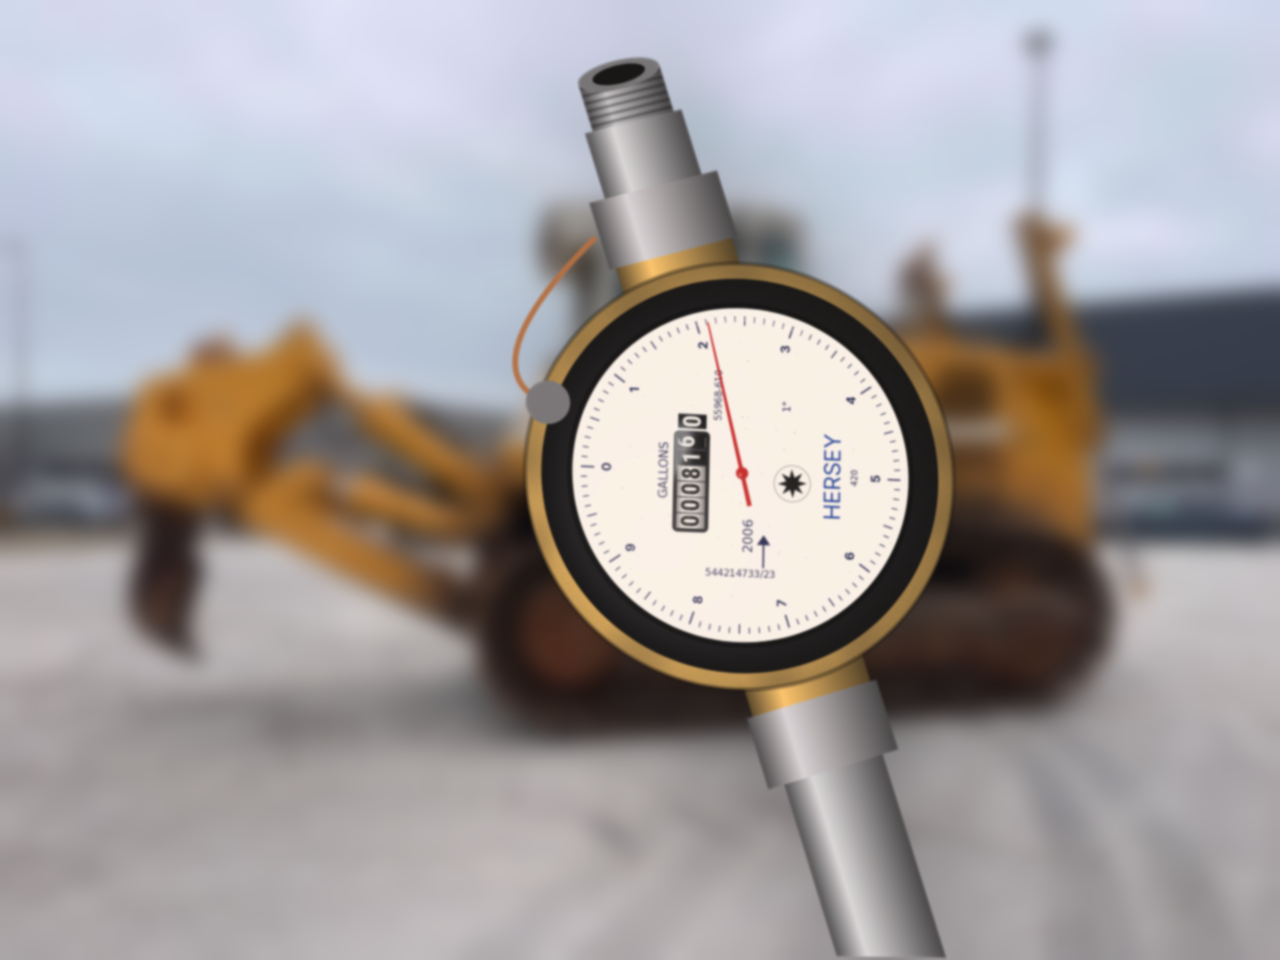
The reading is 8162.1 gal
